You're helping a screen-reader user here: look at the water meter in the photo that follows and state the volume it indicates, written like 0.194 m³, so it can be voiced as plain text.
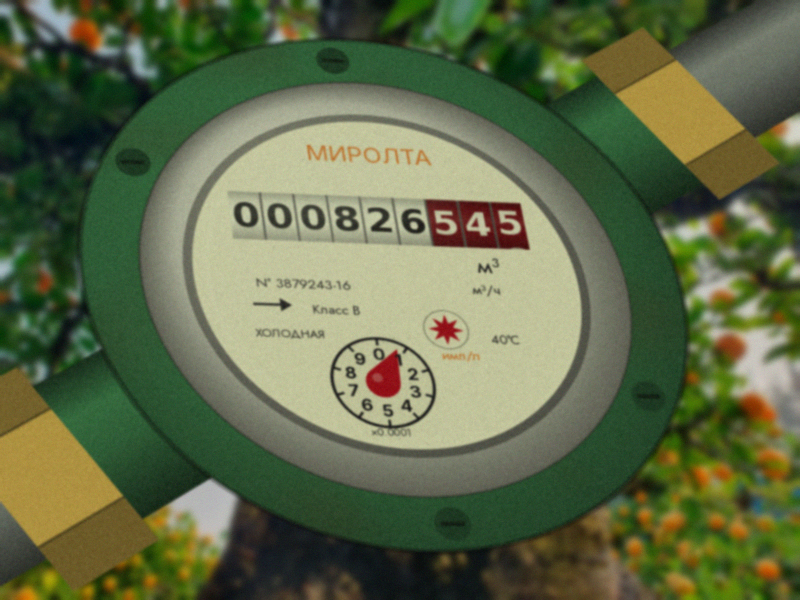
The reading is 826.5450 m³
